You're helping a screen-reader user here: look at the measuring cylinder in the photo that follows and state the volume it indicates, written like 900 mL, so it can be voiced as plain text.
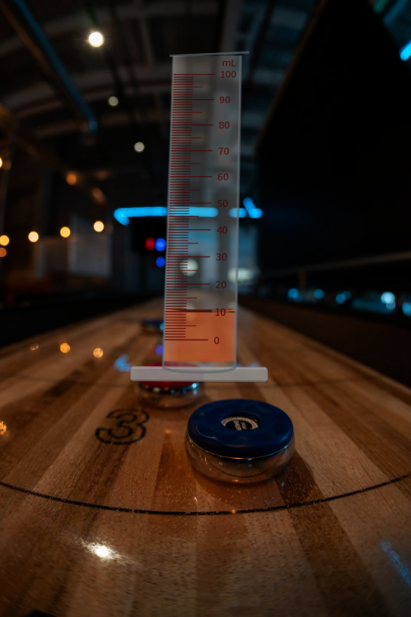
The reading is 10 mL
